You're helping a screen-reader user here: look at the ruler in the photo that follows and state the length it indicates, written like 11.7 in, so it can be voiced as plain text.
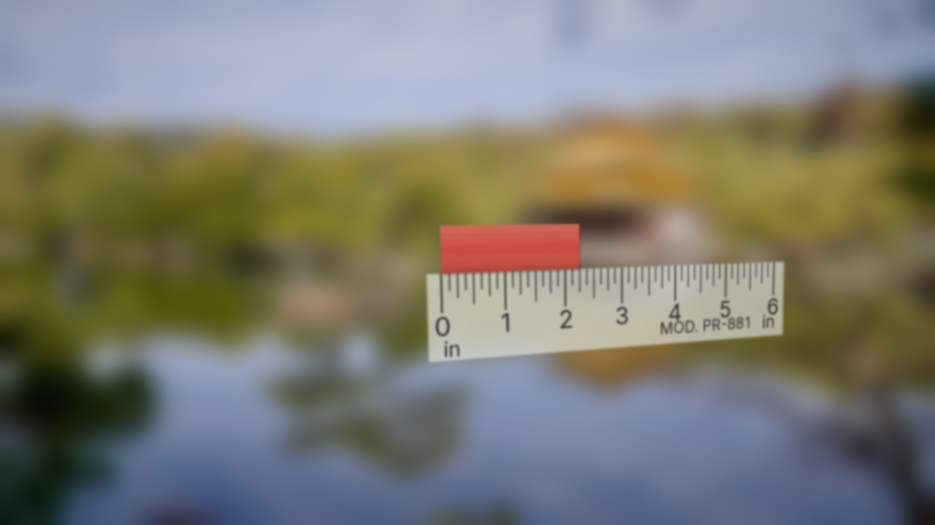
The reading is 2.25 in
